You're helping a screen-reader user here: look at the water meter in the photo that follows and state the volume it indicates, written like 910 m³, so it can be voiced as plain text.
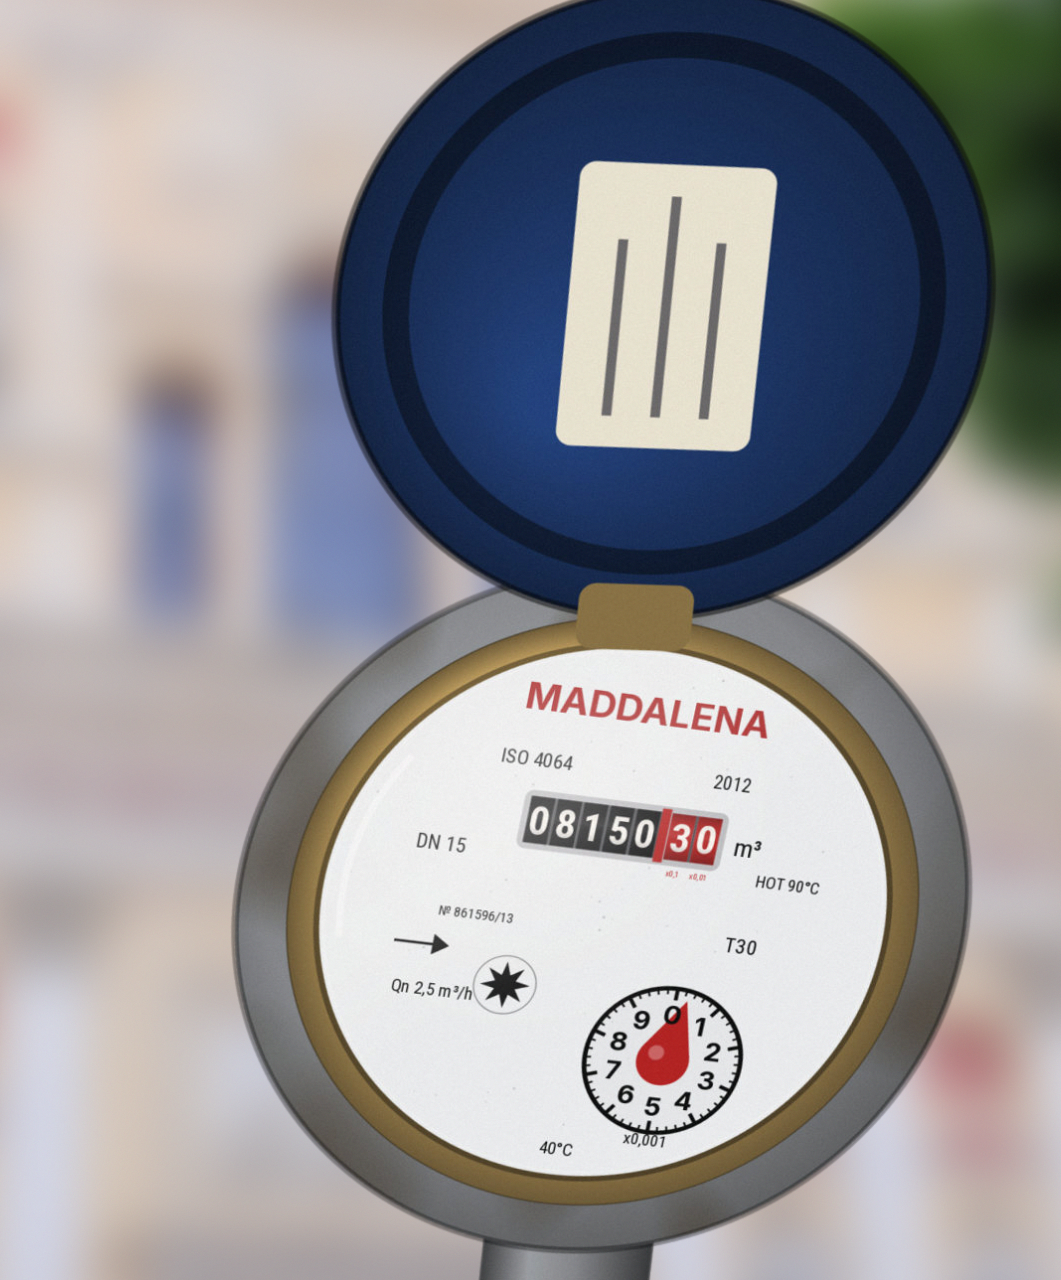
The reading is 8150.300 m³
